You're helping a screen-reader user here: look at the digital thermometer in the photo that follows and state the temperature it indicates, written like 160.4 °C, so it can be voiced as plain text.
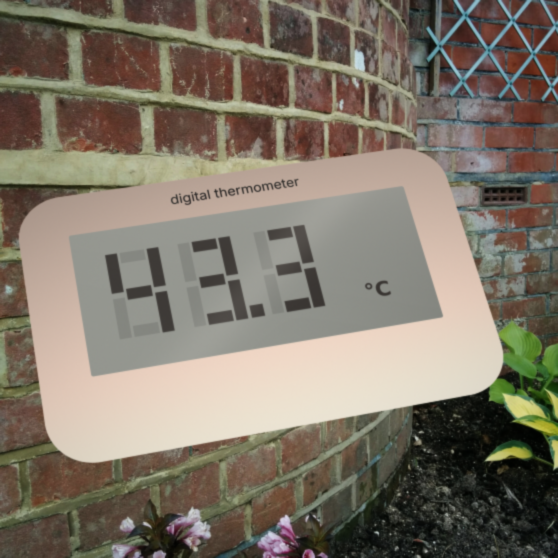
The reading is 43.3 °C
